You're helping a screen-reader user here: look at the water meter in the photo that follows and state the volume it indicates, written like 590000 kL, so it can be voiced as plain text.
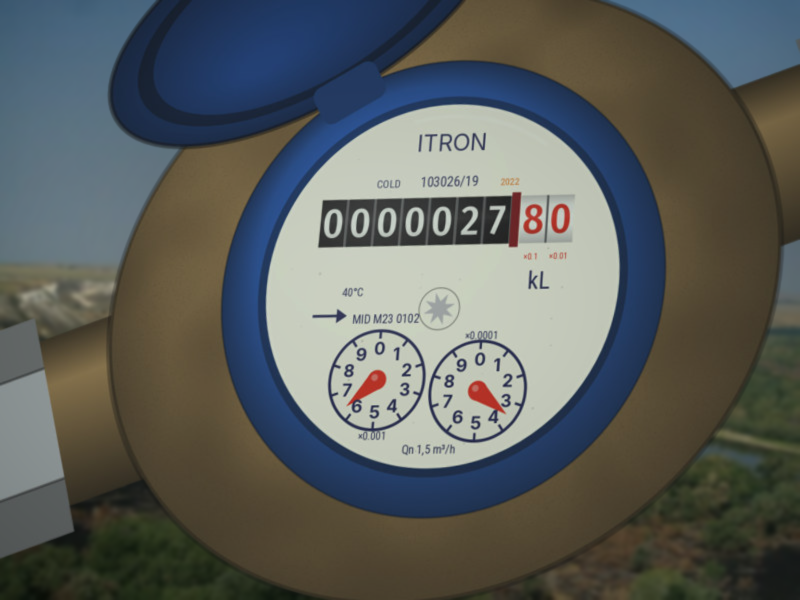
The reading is 27.8063 kL
